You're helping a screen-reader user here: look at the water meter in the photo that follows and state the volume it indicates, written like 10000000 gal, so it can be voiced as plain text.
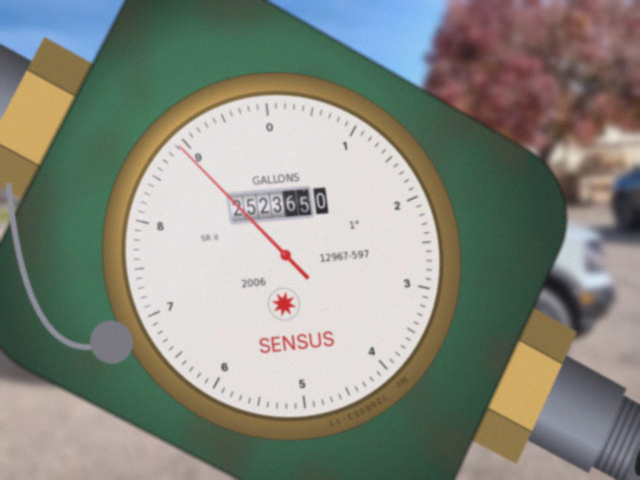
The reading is 2523648.9 gal
